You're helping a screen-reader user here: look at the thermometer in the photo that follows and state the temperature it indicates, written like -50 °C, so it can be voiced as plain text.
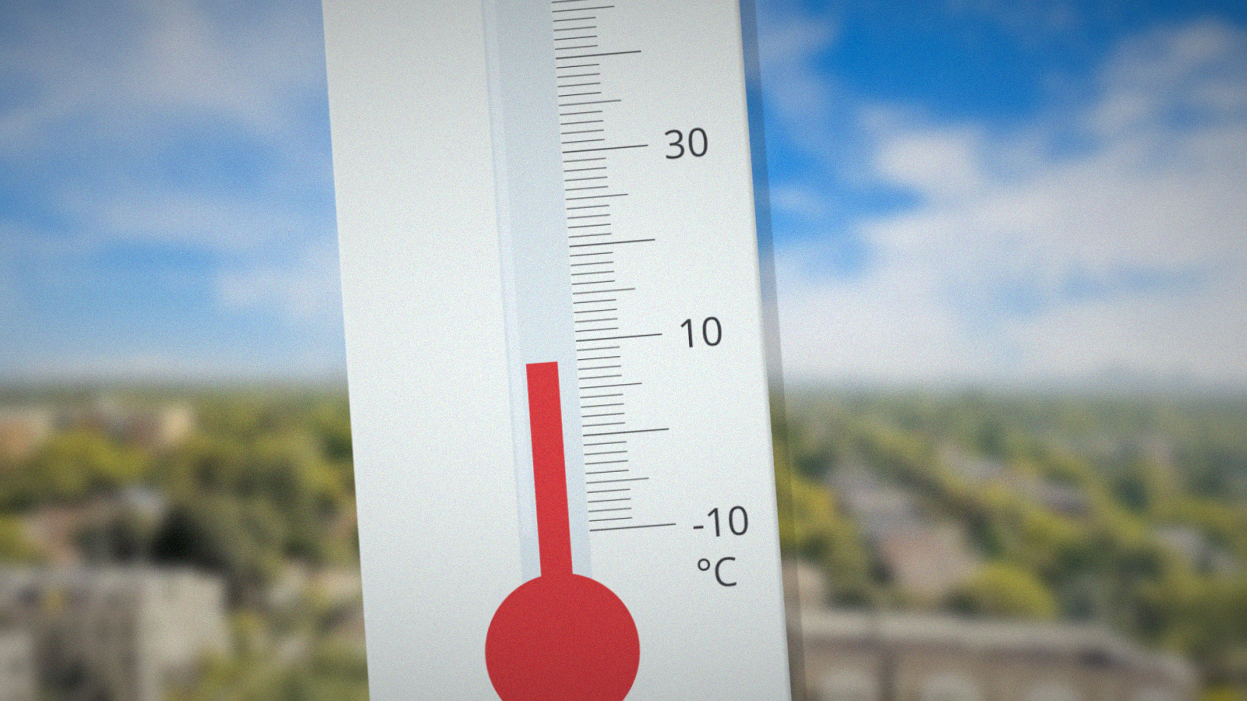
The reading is 8 °C
